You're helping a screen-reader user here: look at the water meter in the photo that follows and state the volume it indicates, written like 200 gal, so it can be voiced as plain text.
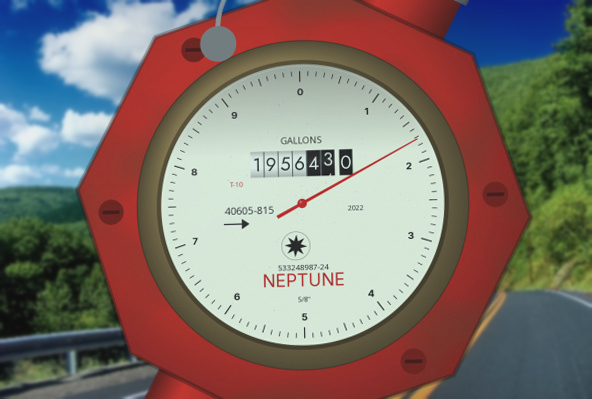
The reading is 1956431.7 gal
